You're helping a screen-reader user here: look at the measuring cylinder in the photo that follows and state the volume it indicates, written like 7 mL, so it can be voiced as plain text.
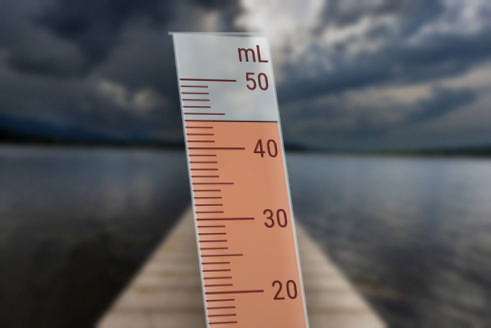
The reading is 44 mL
